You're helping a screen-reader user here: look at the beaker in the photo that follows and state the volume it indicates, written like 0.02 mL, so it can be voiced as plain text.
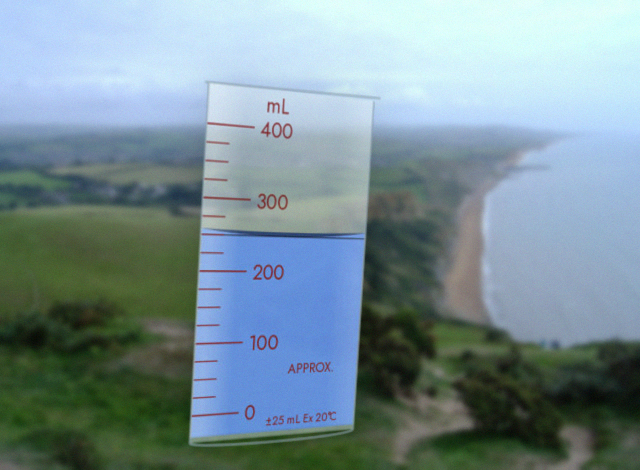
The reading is 250 mL
